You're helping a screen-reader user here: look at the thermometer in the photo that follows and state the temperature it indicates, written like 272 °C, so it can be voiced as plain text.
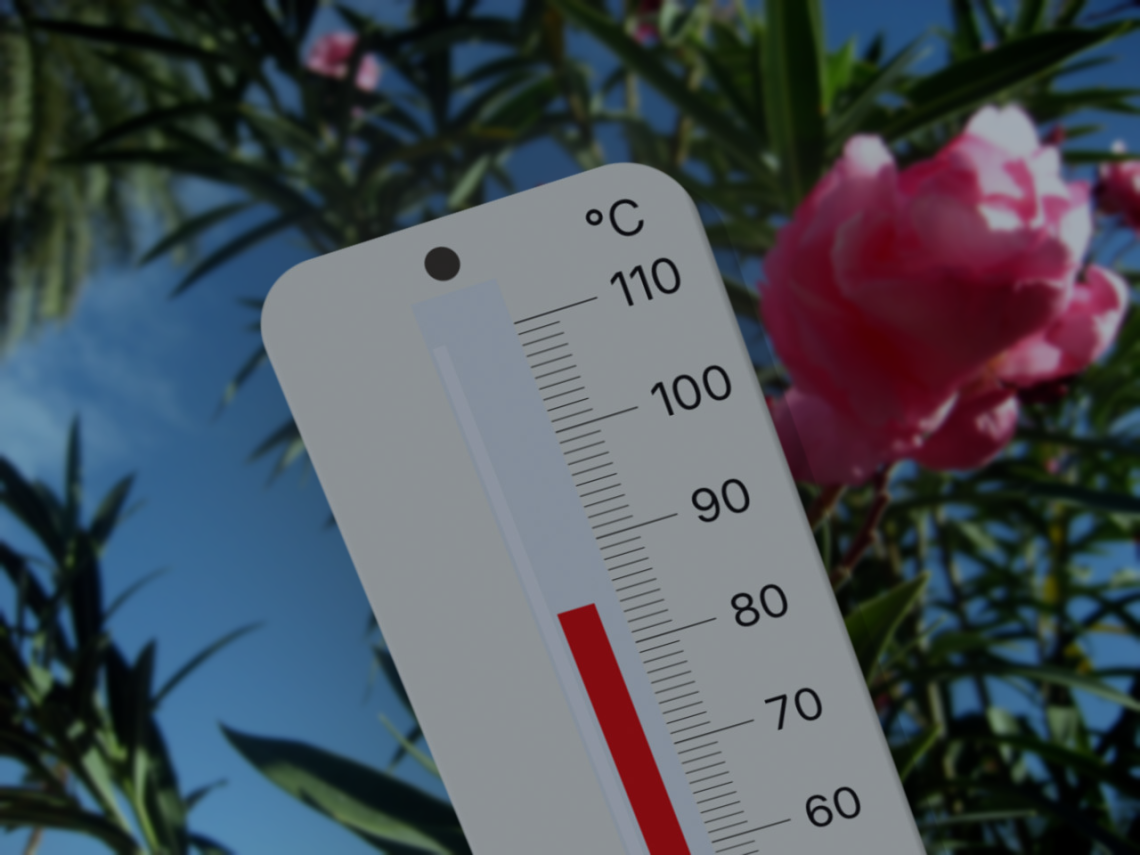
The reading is 84.5 °C
